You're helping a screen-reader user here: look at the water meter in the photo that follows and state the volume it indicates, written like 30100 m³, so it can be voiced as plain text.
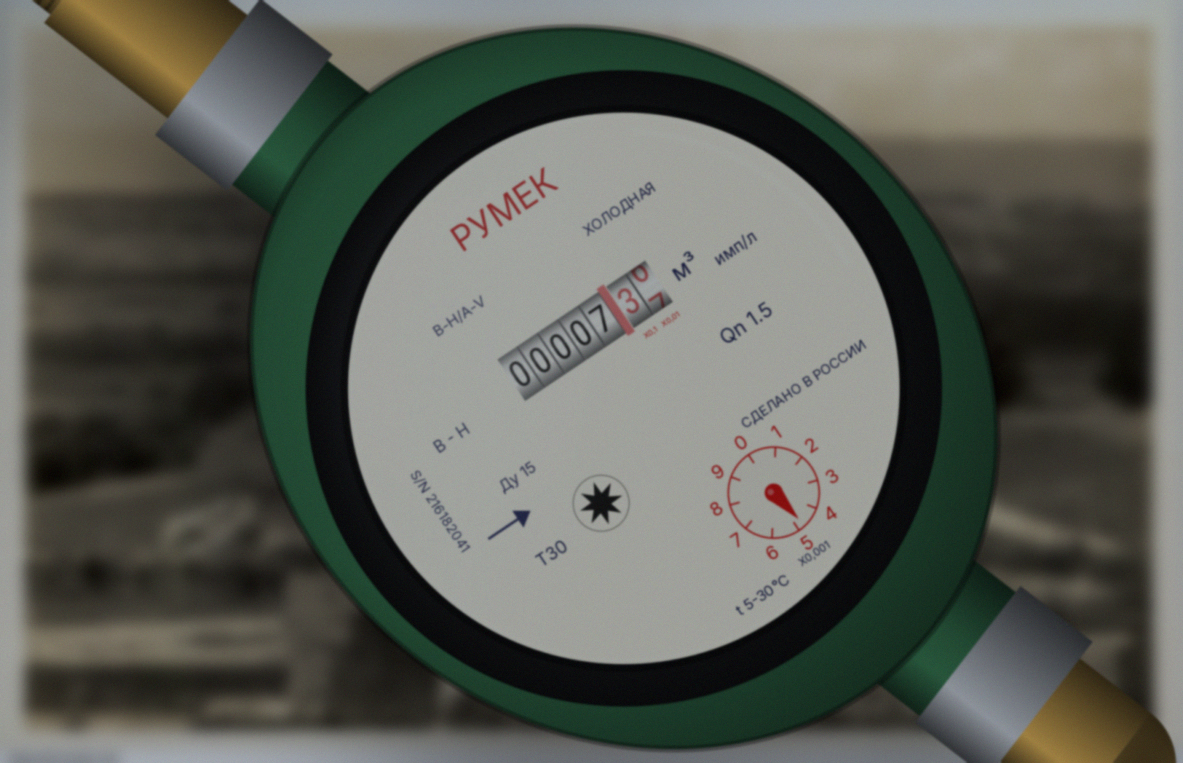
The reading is 7.364 m³
